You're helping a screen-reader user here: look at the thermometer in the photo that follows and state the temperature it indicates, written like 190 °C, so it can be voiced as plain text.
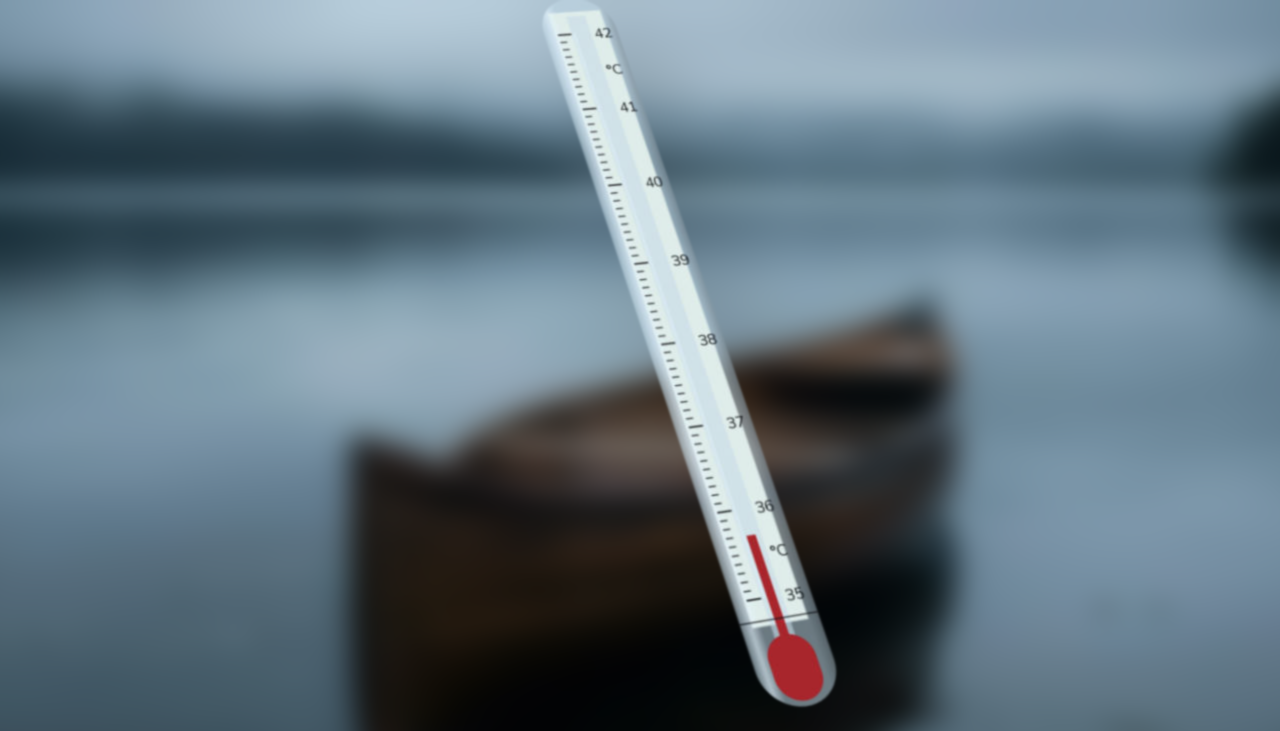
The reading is 35.7 °C
